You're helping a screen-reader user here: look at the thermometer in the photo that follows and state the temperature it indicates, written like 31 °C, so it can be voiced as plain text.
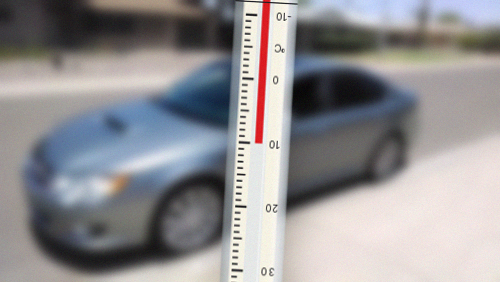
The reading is 10 °C
